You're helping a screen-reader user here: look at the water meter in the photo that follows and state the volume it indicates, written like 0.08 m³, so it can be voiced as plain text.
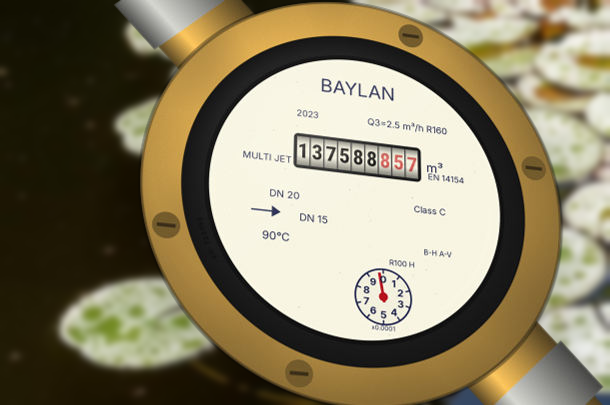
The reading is 137588.8569 m³
